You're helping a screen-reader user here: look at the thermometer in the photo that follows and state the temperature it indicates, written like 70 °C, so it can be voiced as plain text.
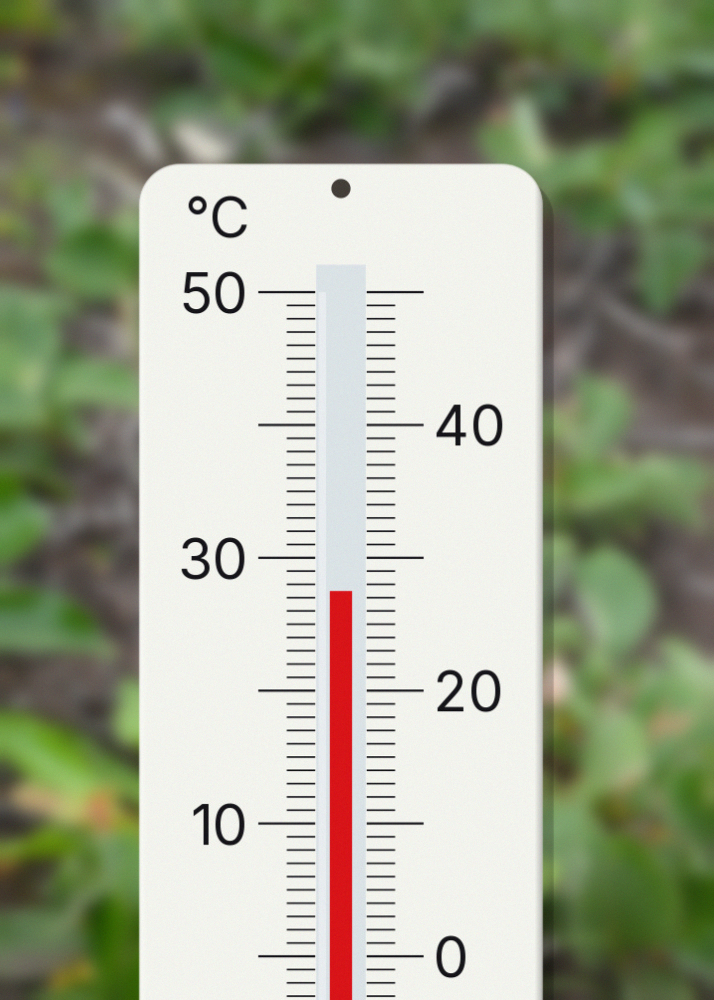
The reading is 27.5 °C
